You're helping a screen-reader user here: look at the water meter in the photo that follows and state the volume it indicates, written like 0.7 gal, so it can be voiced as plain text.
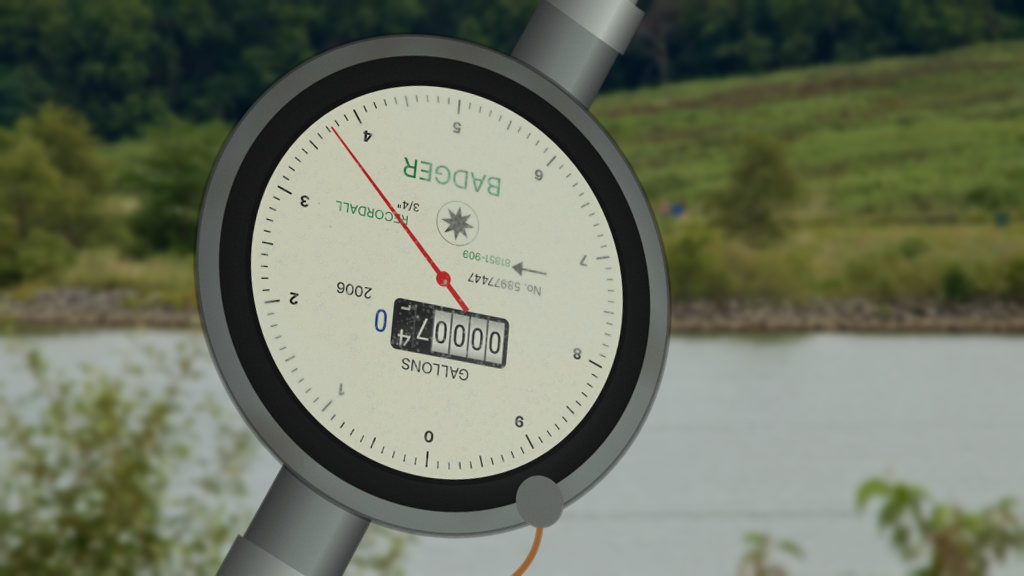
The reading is 743.7 gal
